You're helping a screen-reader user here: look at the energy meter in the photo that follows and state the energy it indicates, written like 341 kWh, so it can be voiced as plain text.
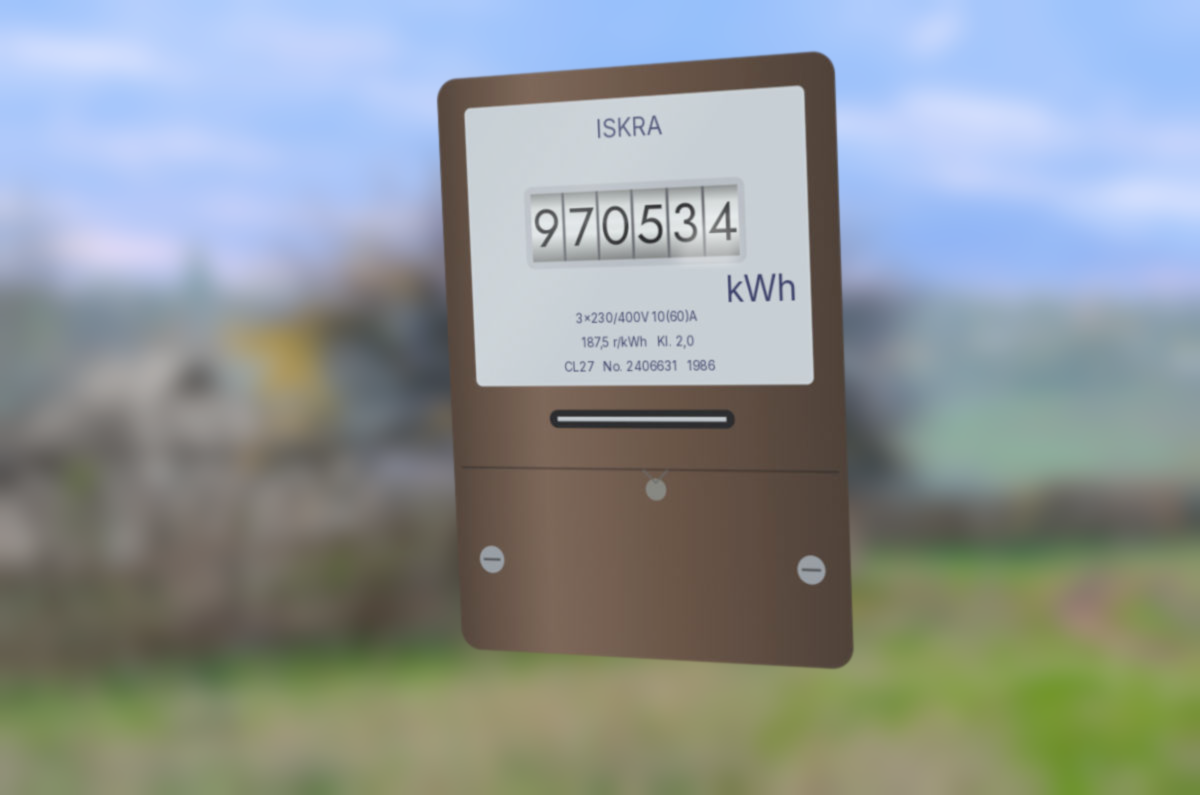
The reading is 970534 kWh
